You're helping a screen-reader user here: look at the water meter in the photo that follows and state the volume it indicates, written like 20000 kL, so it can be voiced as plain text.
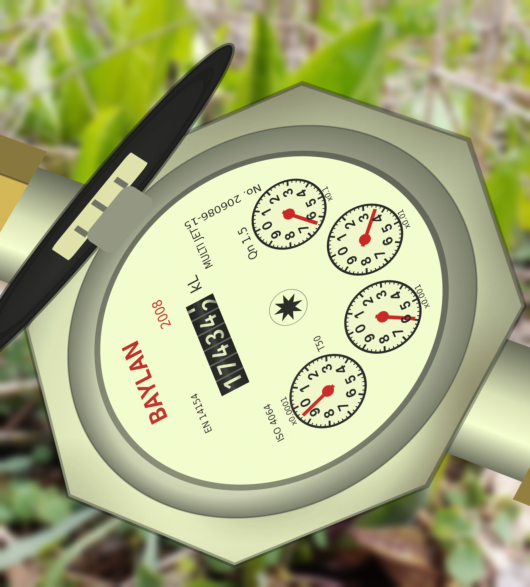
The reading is 174341.6359 kL
